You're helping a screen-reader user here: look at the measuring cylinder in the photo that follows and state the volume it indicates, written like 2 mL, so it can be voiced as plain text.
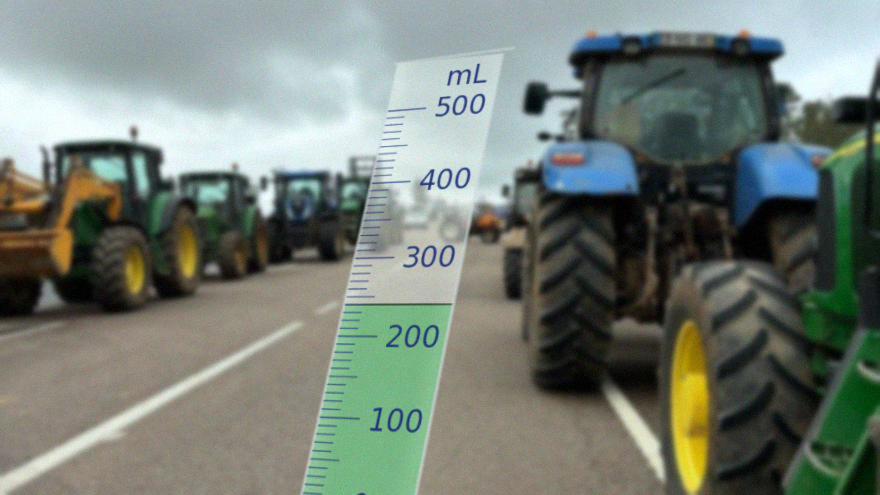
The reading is 240 mL
